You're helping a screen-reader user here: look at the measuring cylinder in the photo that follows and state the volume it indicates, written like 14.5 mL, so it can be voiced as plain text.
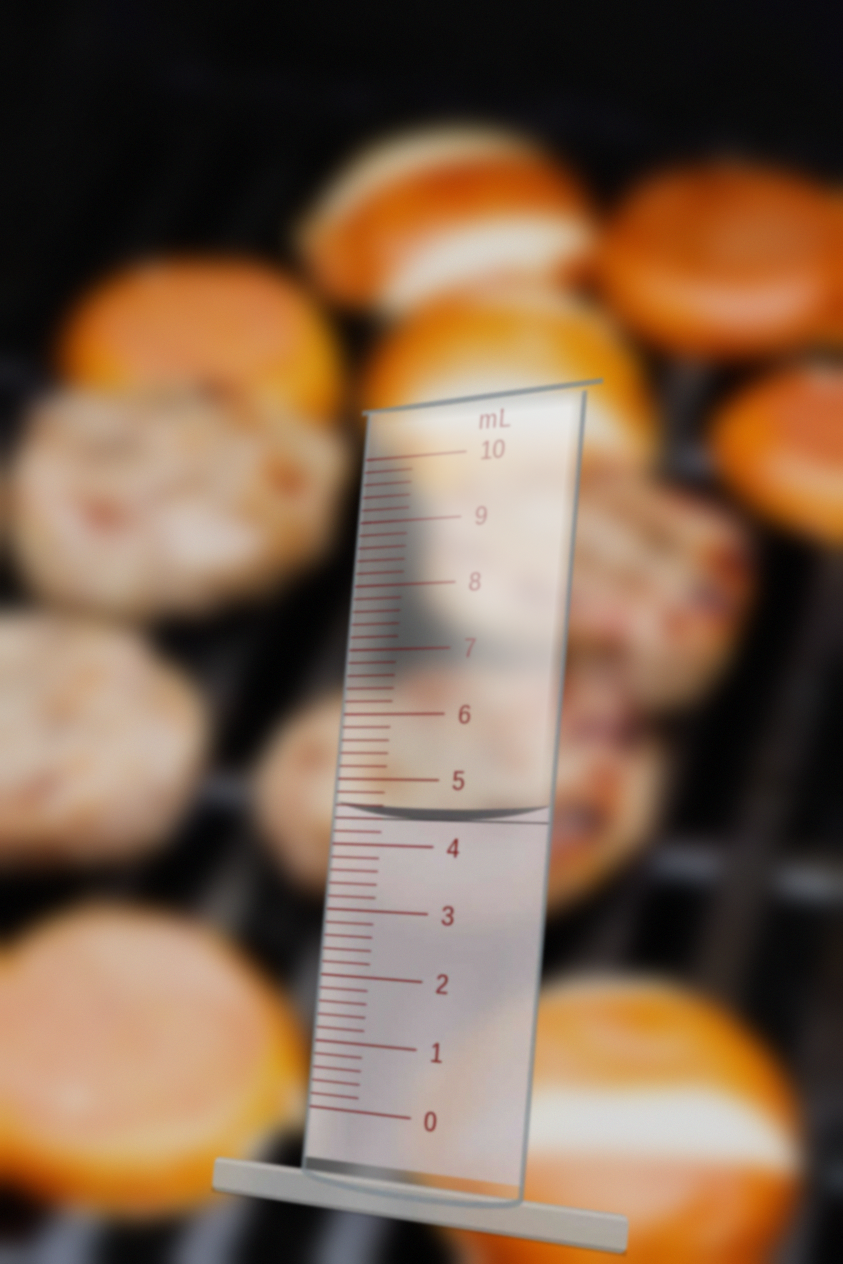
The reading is 4.4 mL
